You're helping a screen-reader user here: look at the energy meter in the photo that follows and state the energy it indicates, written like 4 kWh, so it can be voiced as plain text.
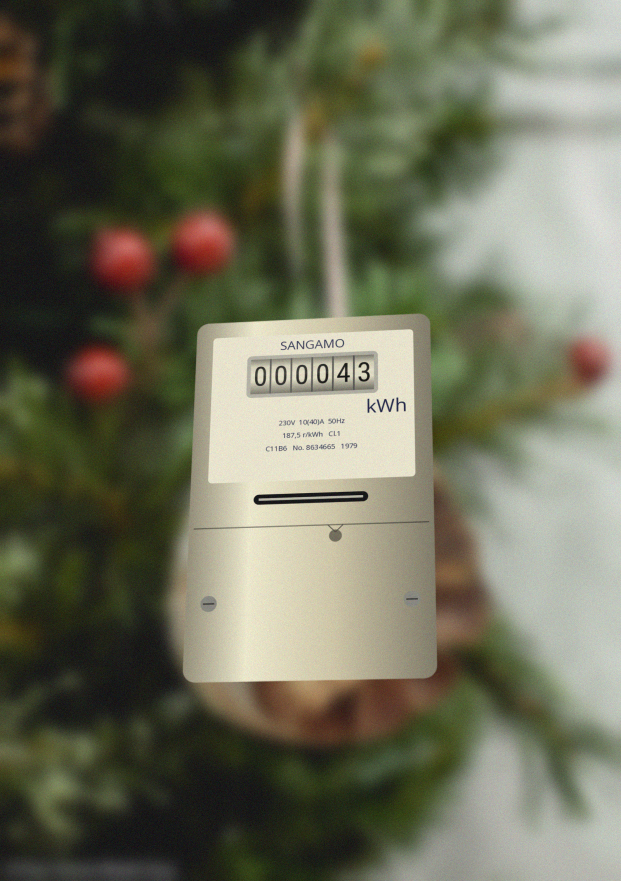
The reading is 43 kWh
